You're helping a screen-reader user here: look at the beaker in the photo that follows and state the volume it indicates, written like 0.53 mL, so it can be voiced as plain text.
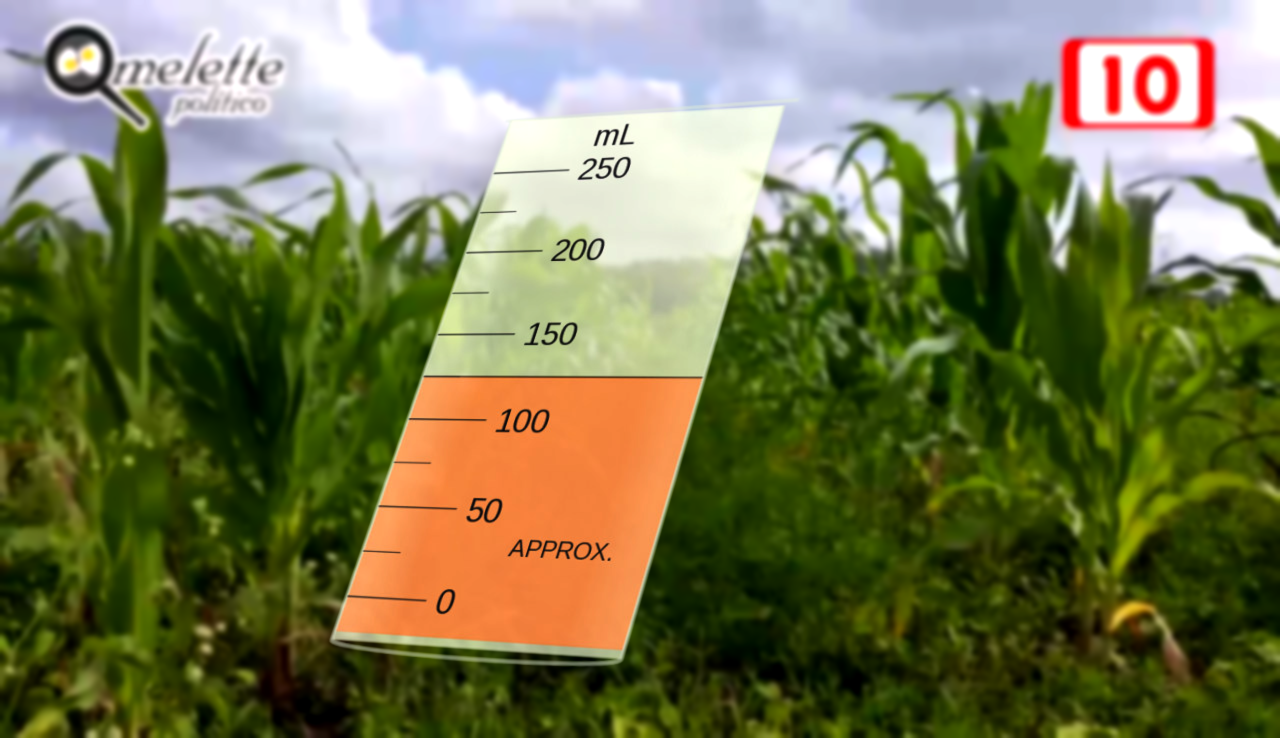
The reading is 125 mL
